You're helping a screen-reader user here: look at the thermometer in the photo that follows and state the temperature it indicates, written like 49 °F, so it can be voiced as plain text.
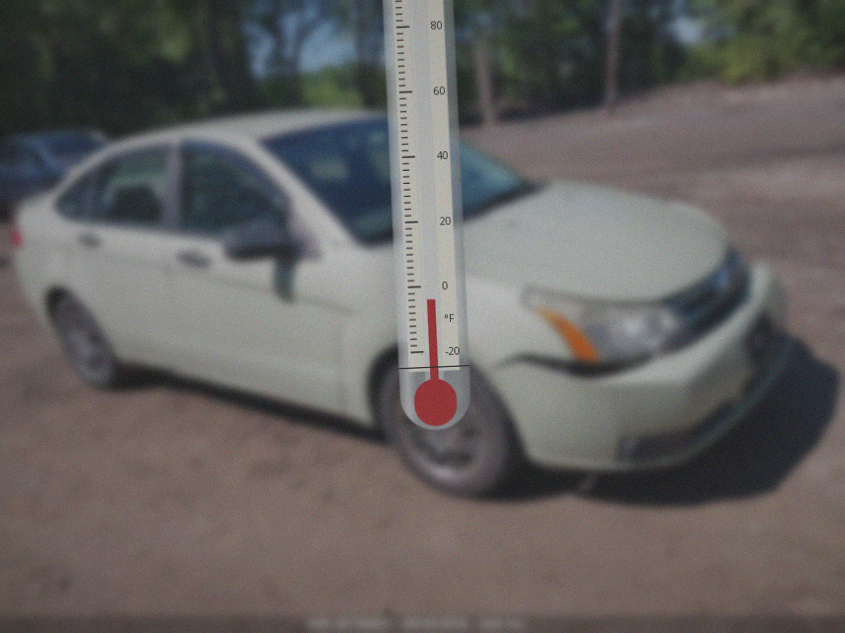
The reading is -4 °F
